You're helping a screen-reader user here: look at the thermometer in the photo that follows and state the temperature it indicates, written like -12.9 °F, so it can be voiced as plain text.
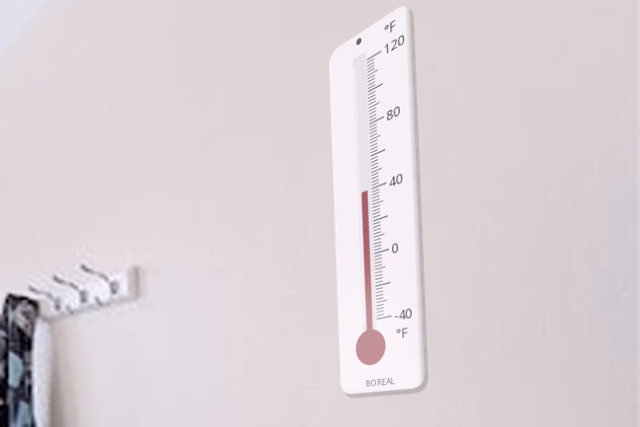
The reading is 40 °F
